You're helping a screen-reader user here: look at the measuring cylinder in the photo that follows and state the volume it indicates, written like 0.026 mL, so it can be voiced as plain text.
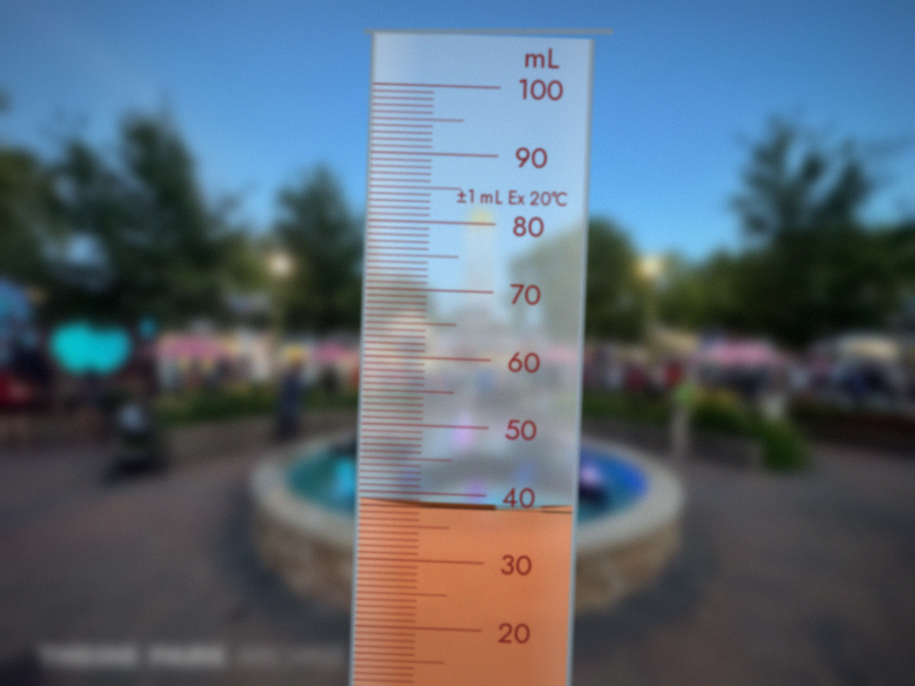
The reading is 38 mL
